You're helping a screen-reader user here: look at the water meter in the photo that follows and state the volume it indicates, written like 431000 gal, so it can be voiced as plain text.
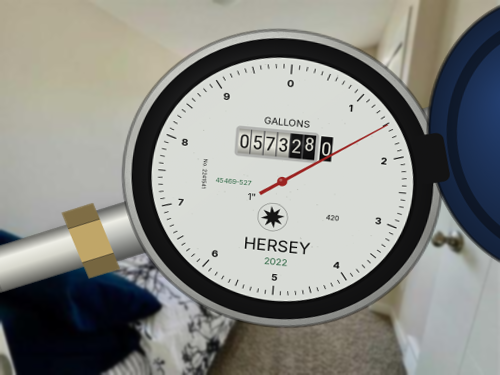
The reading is 573281.5 gal
